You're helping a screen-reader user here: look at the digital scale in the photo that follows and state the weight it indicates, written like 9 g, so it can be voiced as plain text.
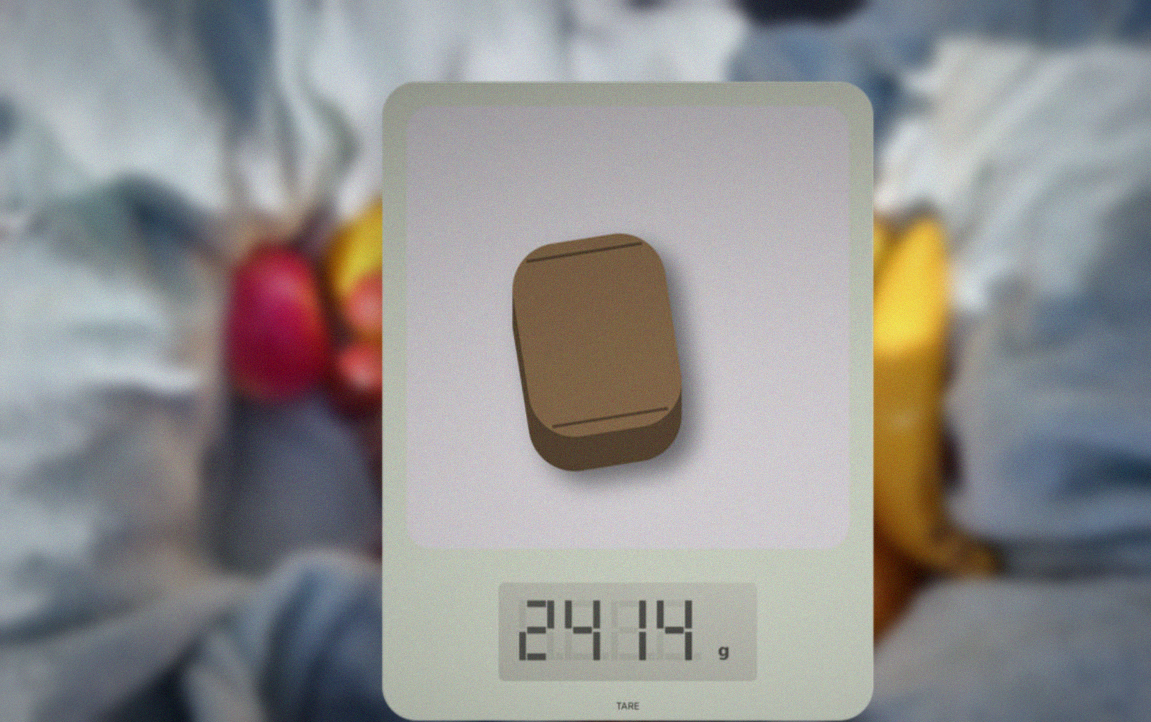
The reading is 2414 g
